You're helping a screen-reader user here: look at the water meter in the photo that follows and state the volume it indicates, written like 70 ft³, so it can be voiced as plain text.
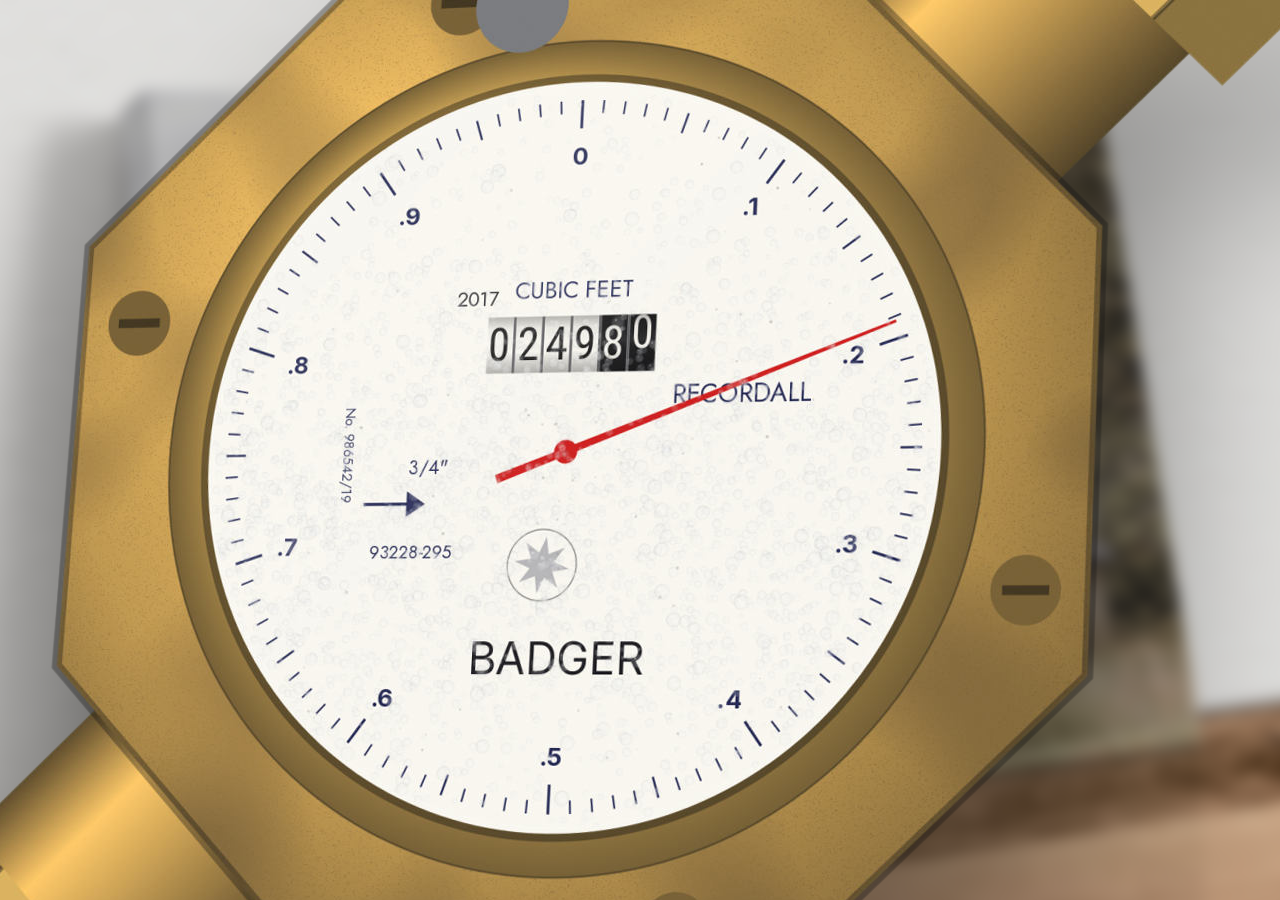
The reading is 24980.19 ft³
